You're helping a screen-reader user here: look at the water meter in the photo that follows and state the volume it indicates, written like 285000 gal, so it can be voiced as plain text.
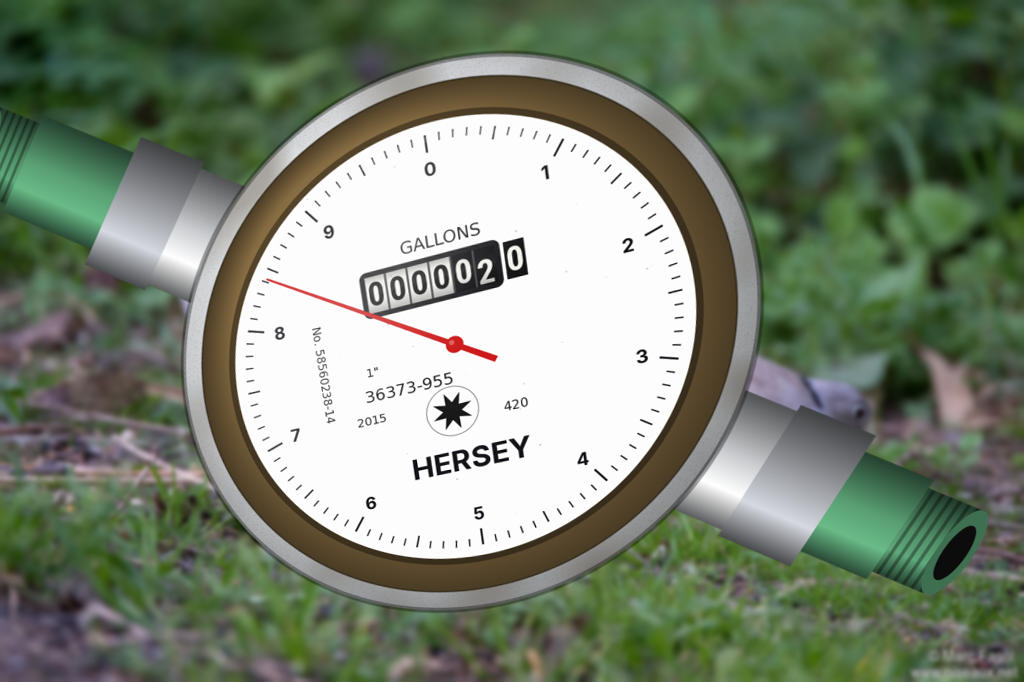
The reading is 18.4 gal
